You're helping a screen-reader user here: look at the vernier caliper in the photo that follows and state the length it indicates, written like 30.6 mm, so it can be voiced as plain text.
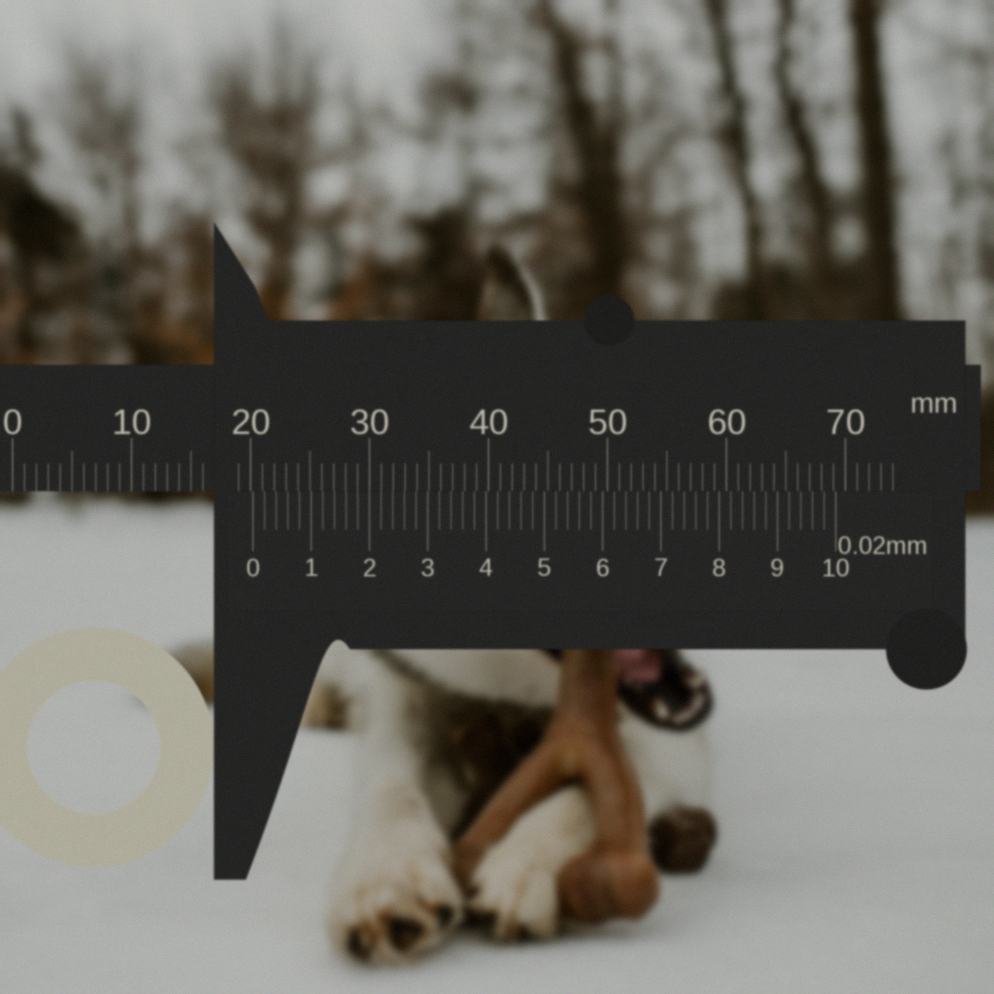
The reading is 20.2 mm
